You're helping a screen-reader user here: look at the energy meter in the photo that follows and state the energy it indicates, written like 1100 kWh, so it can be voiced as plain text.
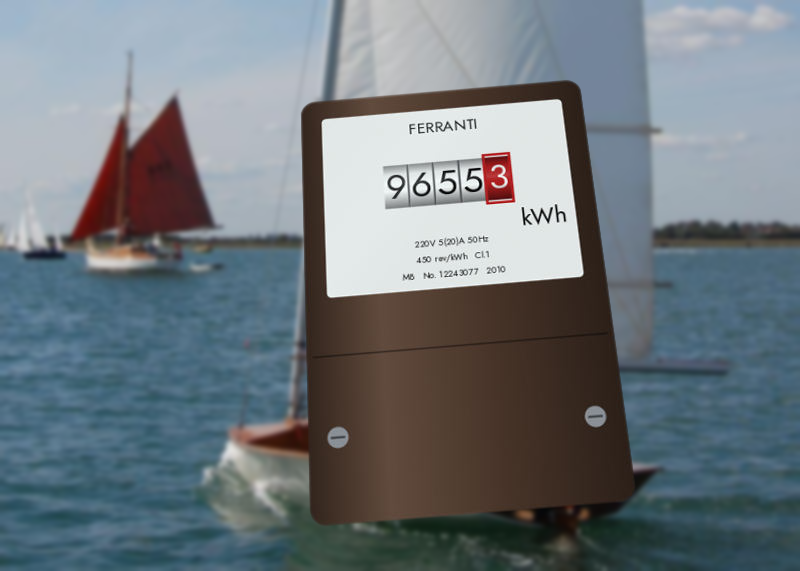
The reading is 9655.3 kWh
